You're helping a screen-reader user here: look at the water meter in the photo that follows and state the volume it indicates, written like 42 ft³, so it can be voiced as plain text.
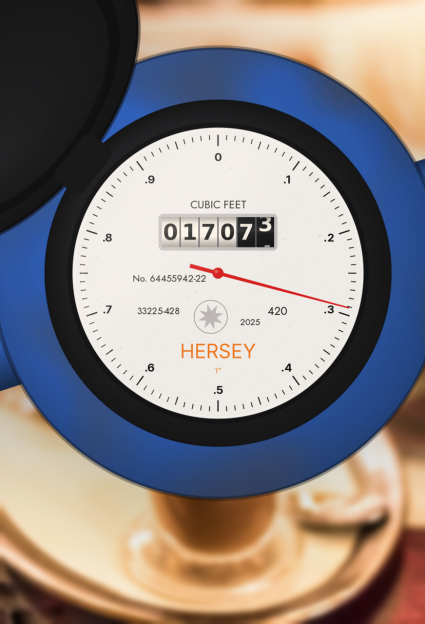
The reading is 17073.29 ft³
